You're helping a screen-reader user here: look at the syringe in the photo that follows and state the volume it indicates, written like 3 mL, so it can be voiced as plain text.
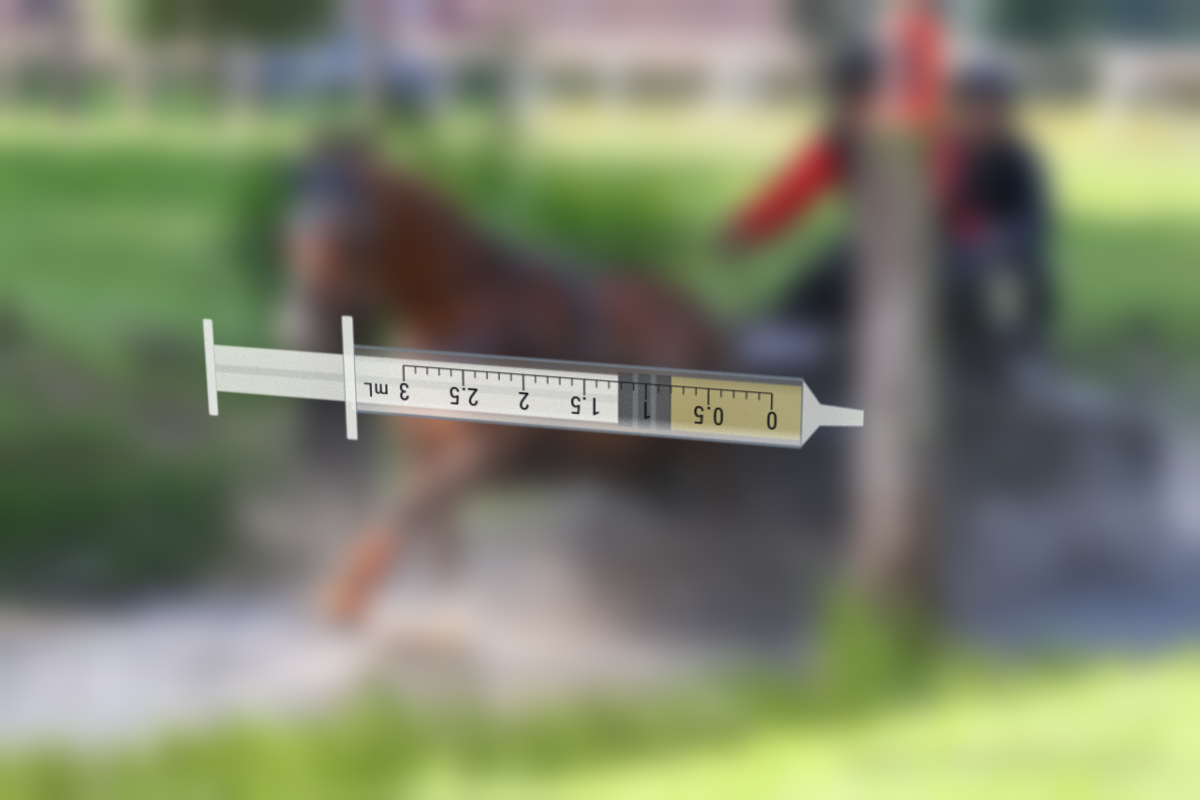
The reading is 0.8 mL
